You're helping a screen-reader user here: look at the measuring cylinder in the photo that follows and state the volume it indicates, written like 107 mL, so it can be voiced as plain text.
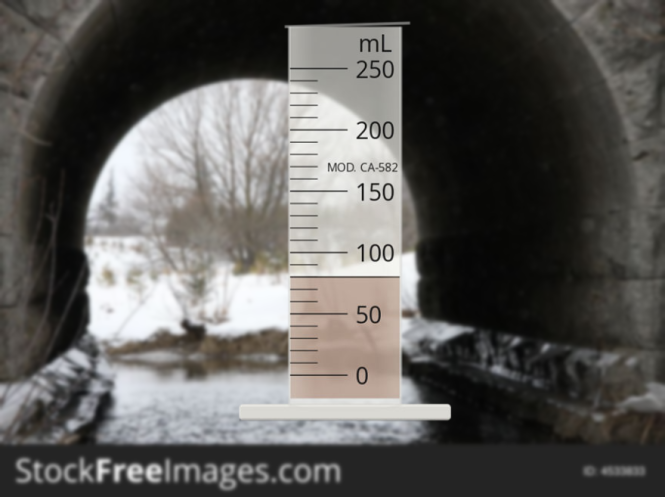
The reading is 80 mL
